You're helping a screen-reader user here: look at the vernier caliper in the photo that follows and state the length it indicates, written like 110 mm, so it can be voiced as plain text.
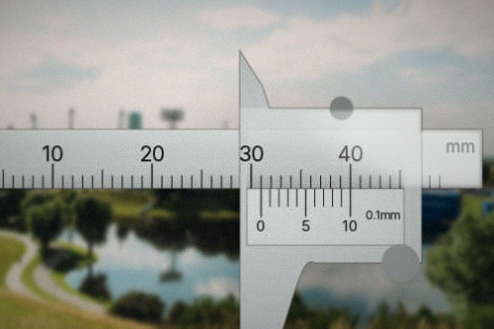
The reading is 31.0 mm
